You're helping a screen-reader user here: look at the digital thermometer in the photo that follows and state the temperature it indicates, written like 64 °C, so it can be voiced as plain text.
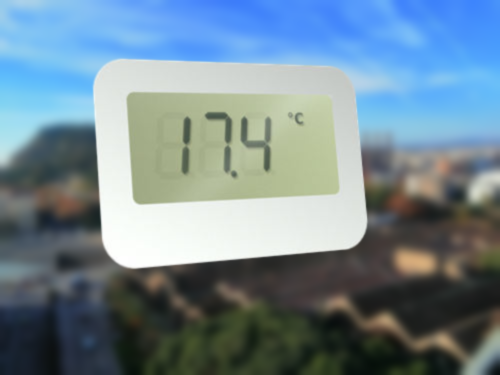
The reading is 17.4 °C
